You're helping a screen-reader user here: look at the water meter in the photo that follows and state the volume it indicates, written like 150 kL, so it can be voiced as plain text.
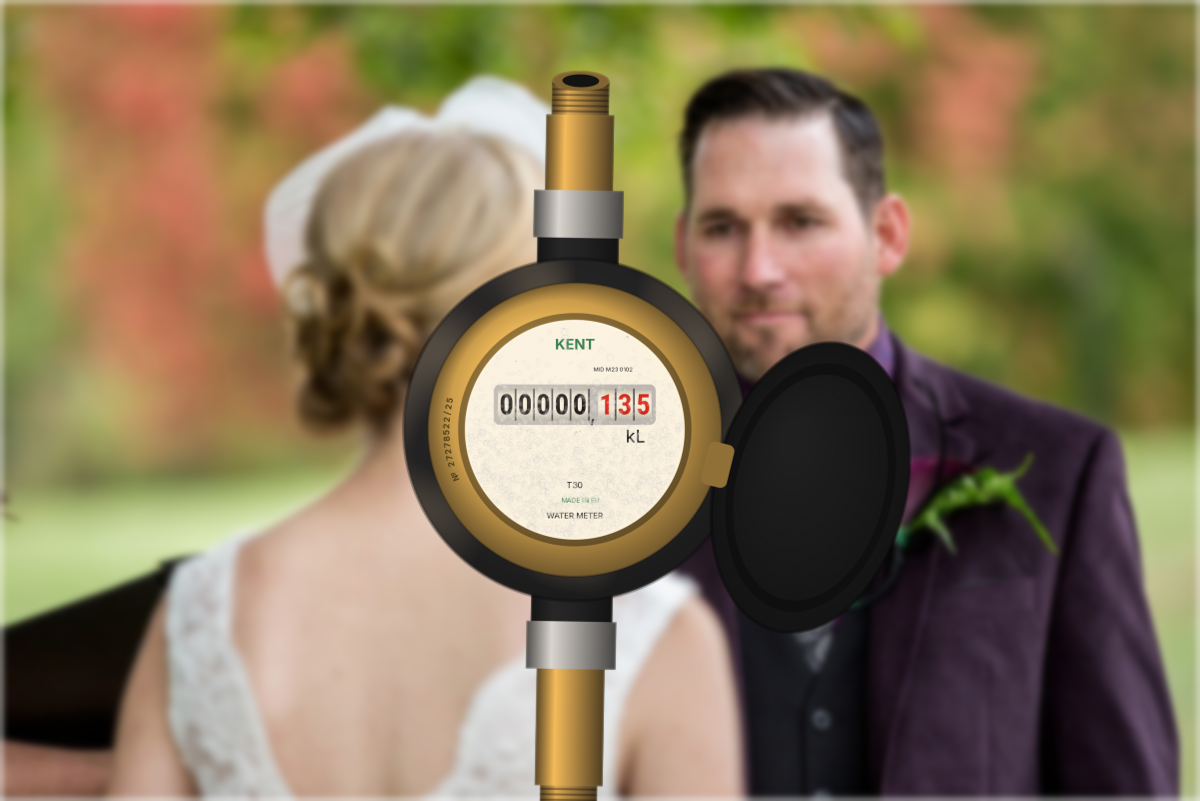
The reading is 0.135 kL
